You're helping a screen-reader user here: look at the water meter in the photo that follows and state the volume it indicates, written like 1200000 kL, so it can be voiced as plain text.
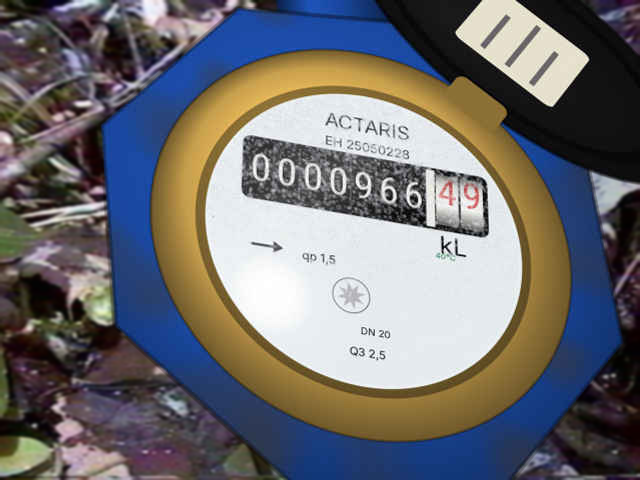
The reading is 966.49 kL
